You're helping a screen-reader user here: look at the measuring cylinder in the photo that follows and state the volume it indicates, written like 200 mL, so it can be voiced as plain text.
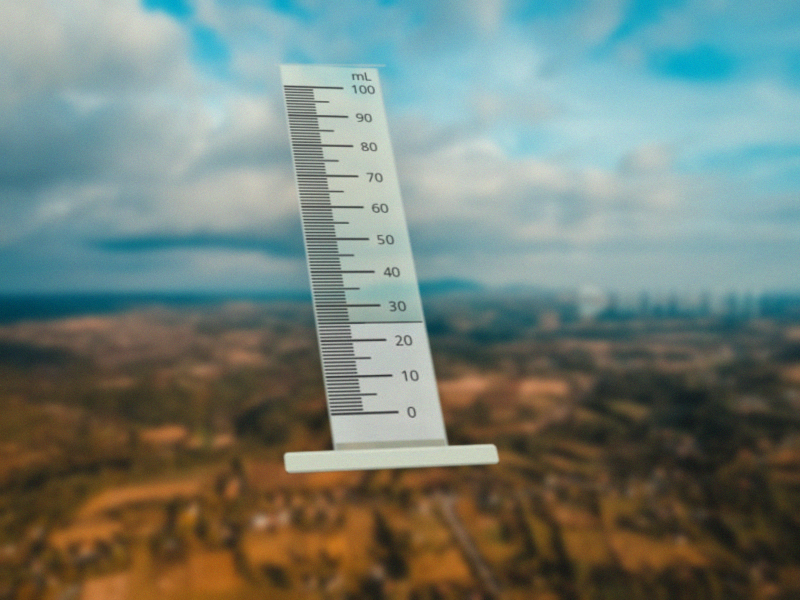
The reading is 25 mL
